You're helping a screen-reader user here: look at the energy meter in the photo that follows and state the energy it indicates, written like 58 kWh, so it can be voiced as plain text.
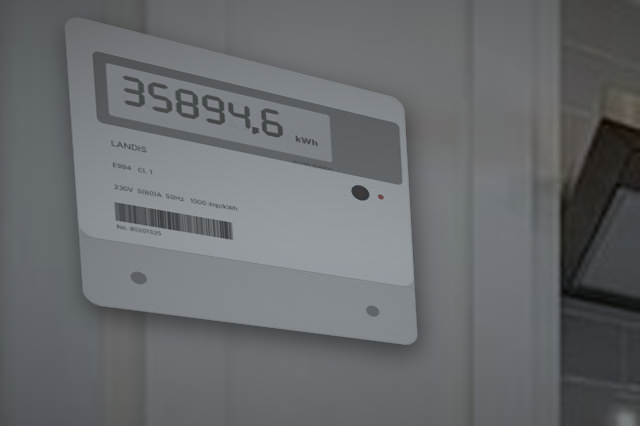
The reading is 35894.6 kWh
